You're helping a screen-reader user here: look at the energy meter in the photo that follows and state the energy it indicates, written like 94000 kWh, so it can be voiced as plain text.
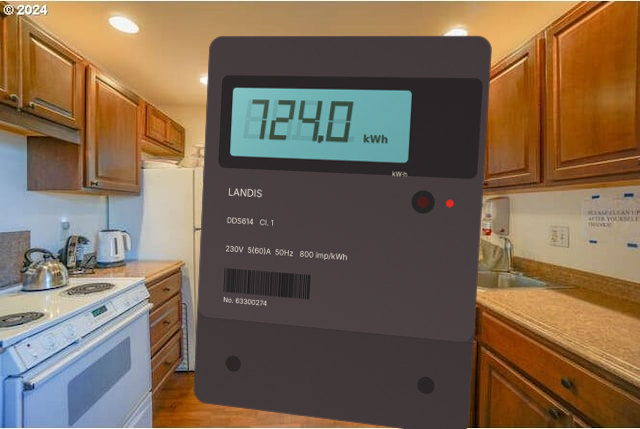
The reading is 724.0 kWh
